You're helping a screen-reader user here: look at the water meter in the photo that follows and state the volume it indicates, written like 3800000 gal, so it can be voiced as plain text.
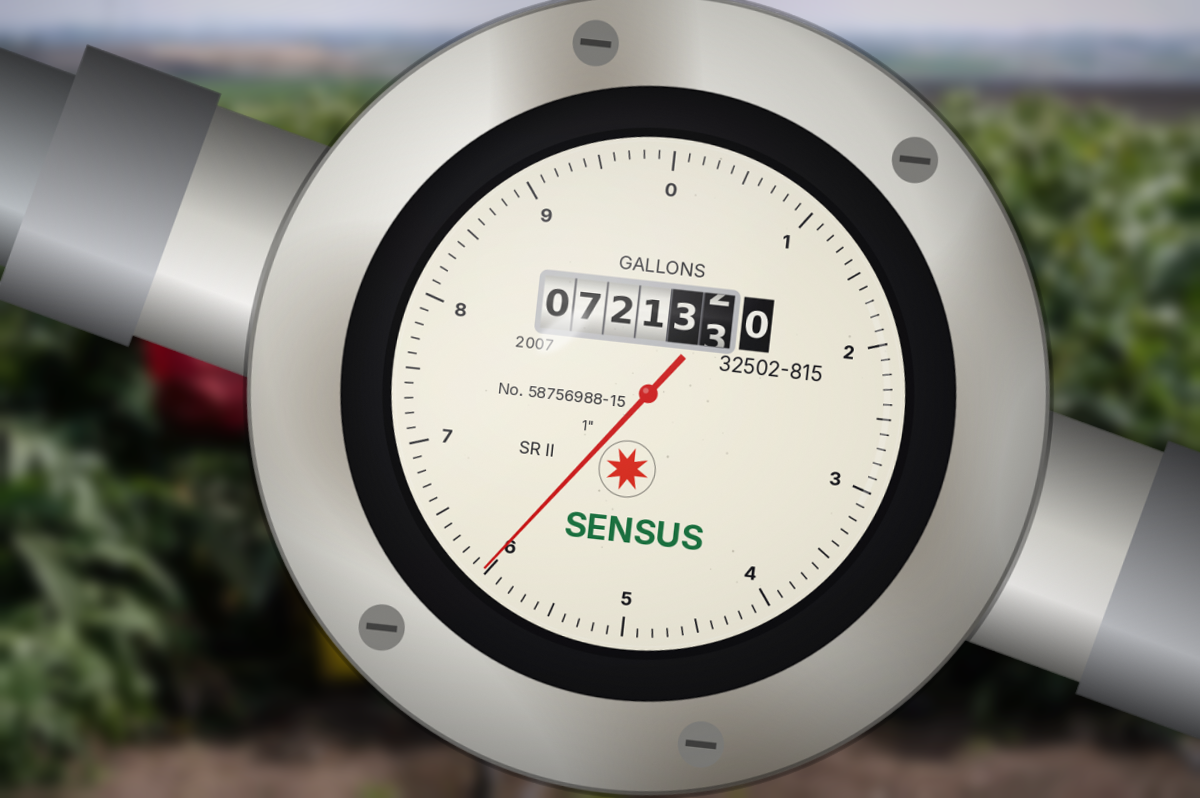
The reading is 721326.0 gal
